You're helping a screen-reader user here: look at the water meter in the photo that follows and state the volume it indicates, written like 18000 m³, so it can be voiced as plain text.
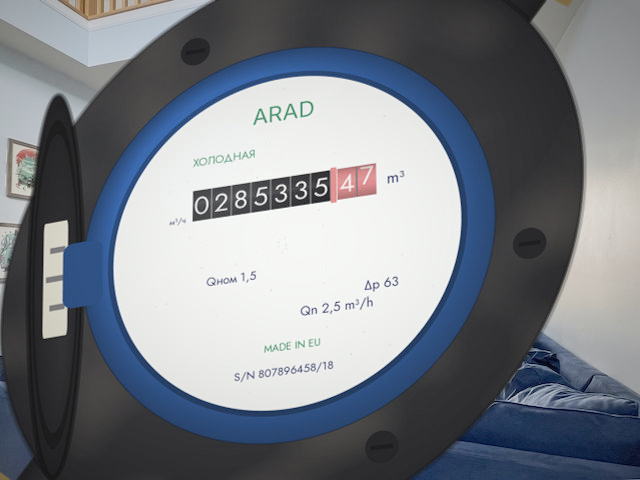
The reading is 285335.47 m³
